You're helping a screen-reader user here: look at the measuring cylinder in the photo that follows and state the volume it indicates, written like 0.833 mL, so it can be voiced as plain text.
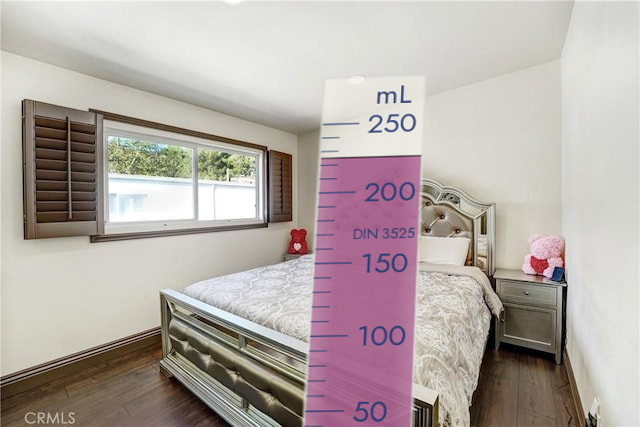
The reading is 225 mL
